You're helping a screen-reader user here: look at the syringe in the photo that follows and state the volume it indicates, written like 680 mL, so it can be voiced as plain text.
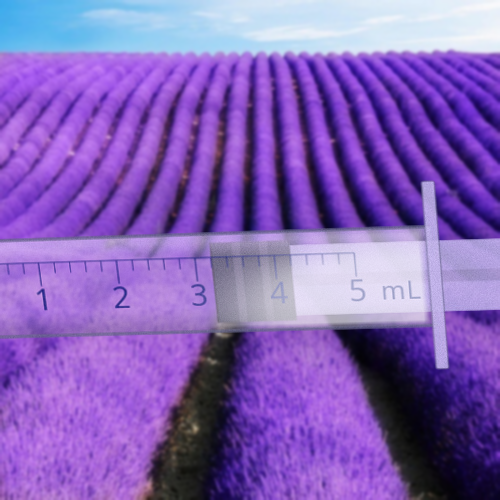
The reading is 3.2 mL
